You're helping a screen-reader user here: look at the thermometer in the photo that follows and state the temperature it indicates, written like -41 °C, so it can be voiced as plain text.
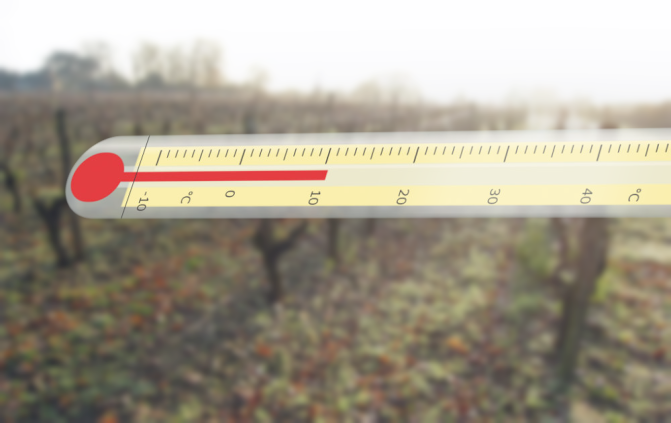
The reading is 10.5 °C
